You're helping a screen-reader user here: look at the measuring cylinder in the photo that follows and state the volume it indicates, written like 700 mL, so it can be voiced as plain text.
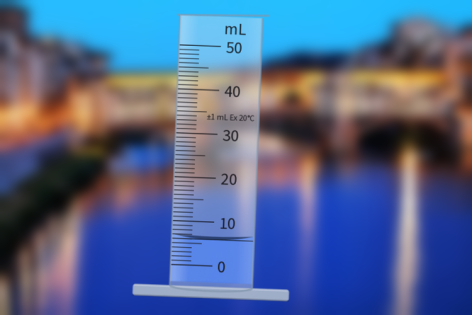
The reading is 6 mL
